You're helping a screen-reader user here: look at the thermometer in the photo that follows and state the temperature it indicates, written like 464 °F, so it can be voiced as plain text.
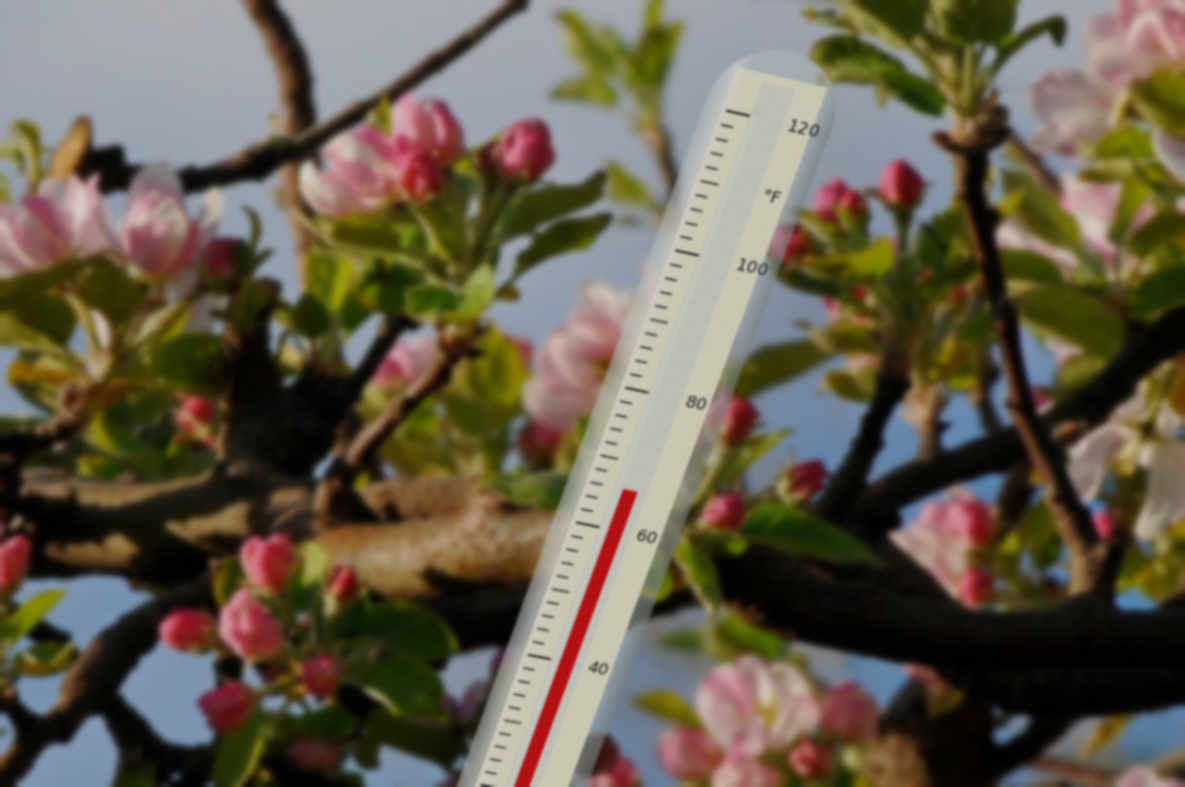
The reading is 66 °F
